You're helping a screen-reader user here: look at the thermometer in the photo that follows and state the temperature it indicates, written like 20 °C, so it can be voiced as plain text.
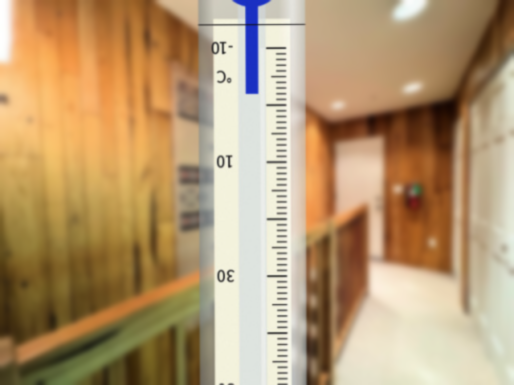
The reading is -2 °C
